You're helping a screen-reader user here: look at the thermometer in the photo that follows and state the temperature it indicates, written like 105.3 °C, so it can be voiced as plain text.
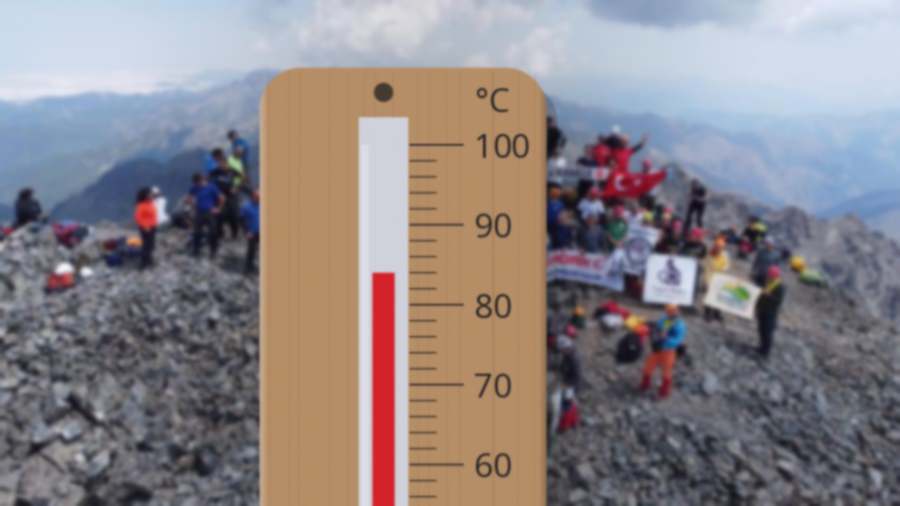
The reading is 84 °C
